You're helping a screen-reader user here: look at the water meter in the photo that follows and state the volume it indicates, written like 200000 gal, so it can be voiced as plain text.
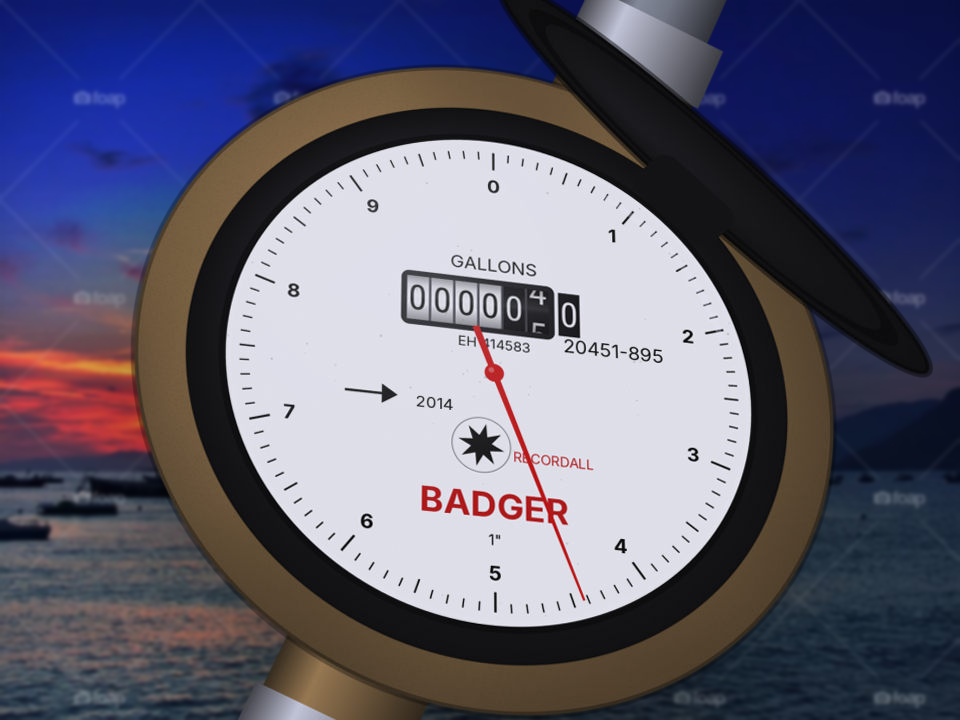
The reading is 44.4 gal
